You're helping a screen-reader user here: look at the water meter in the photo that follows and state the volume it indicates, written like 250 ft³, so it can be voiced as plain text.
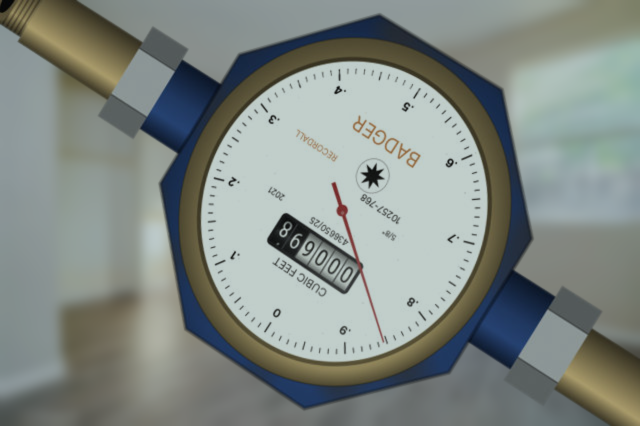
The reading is 697.85 ft³
